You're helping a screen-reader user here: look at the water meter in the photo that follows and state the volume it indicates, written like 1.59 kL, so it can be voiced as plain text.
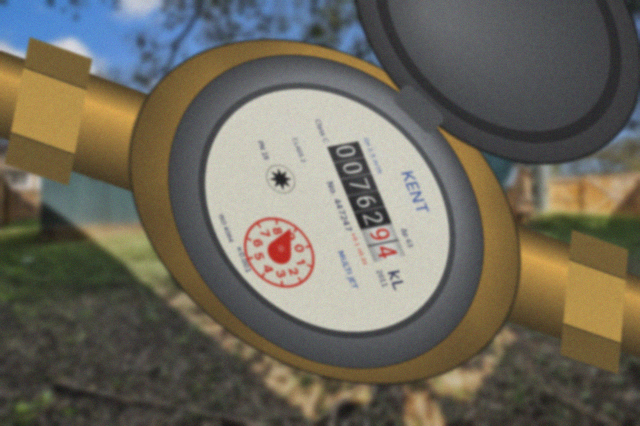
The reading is 762.948 kL
